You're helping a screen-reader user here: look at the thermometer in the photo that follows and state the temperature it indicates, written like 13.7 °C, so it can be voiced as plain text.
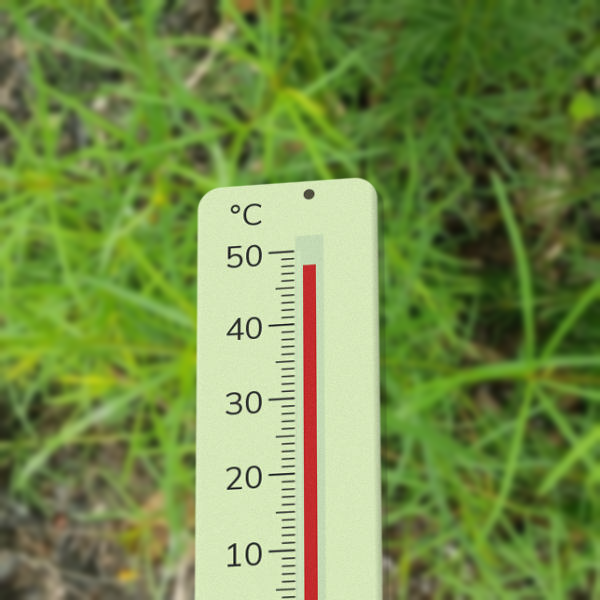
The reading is 48 °C
